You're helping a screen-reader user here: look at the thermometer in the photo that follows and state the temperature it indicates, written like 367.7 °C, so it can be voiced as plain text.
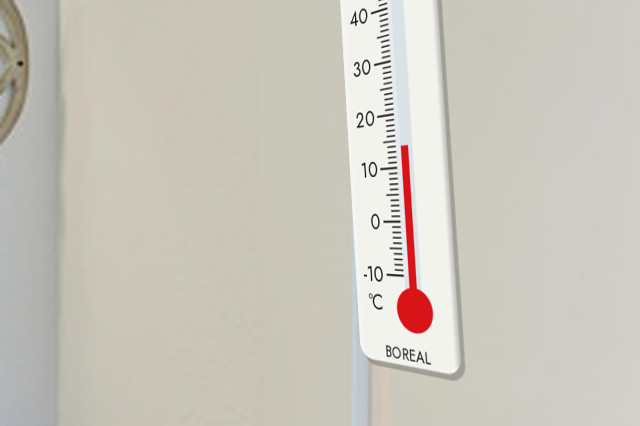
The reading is 14 °C
